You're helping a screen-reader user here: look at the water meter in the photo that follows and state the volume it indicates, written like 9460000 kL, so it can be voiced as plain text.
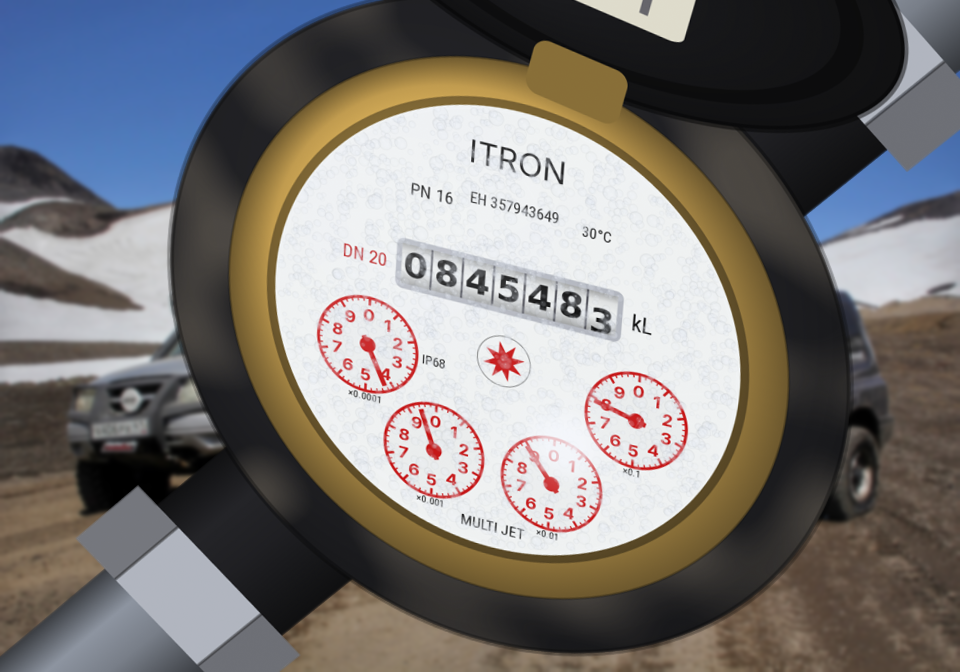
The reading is 845482.7894 kL
